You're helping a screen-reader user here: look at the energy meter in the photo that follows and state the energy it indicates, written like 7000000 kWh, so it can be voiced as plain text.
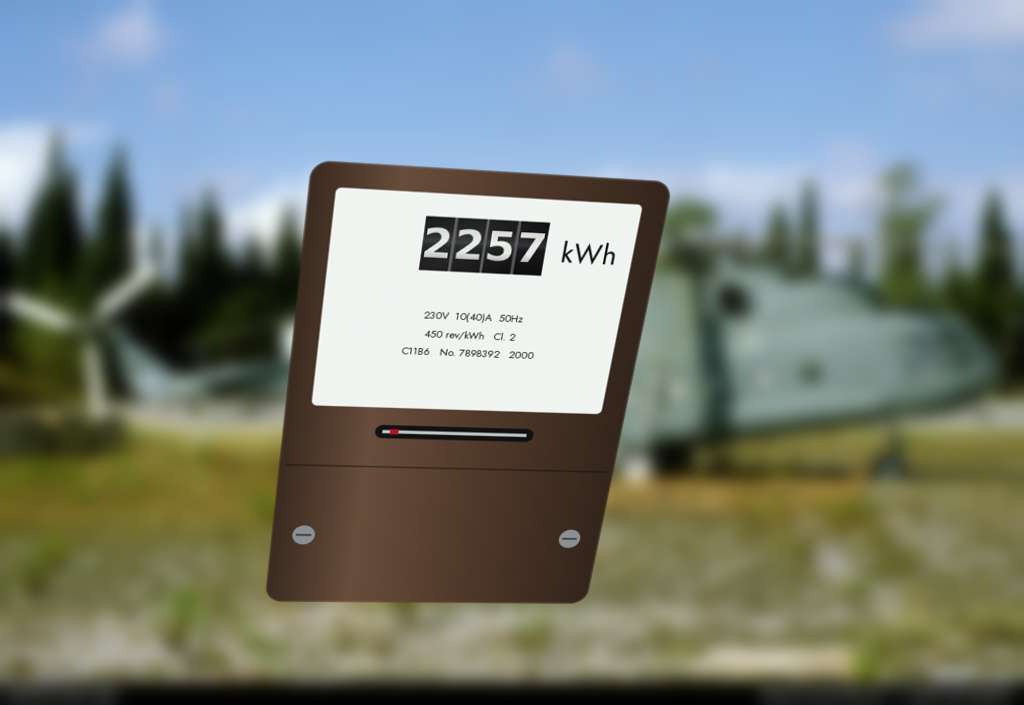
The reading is 2257 kWh
